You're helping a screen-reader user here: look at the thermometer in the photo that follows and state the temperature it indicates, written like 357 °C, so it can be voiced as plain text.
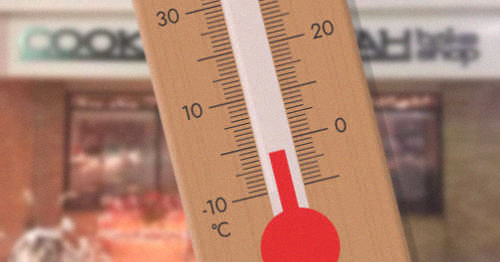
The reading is -2 °C
